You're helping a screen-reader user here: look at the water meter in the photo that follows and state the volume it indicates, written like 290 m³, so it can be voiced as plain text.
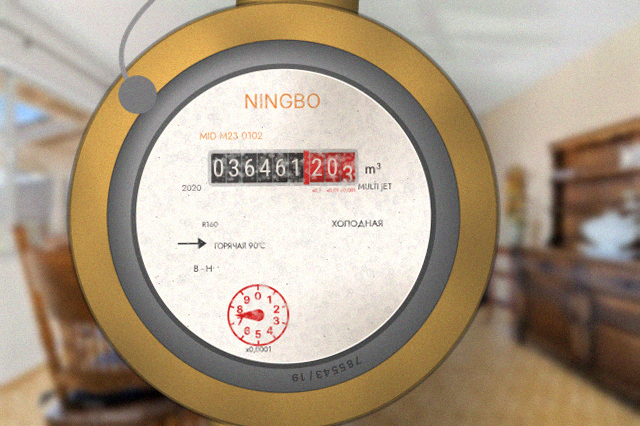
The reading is 36461.2027 m³
